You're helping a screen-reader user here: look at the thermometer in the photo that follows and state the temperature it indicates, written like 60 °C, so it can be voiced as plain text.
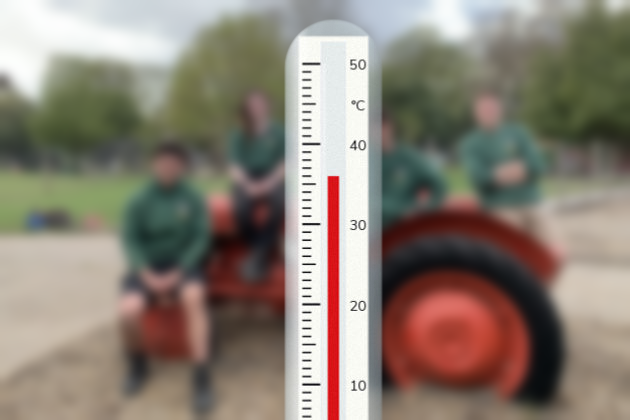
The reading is 36 °C
